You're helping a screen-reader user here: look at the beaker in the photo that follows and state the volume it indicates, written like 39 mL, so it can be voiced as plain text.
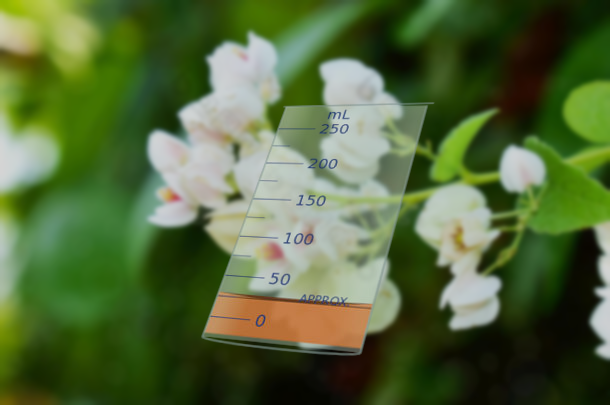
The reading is 25 mL
